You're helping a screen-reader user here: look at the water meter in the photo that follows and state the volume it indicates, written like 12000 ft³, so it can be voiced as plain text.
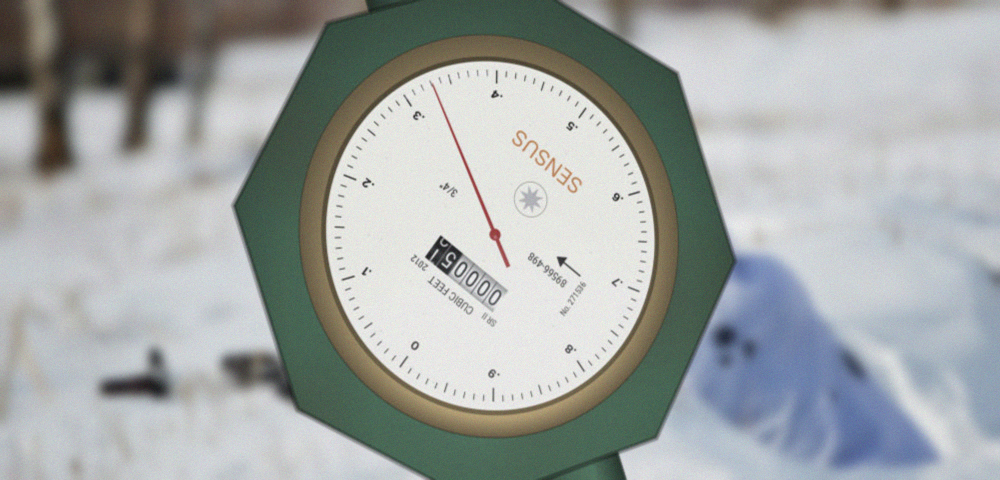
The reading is 51.33 ft³
